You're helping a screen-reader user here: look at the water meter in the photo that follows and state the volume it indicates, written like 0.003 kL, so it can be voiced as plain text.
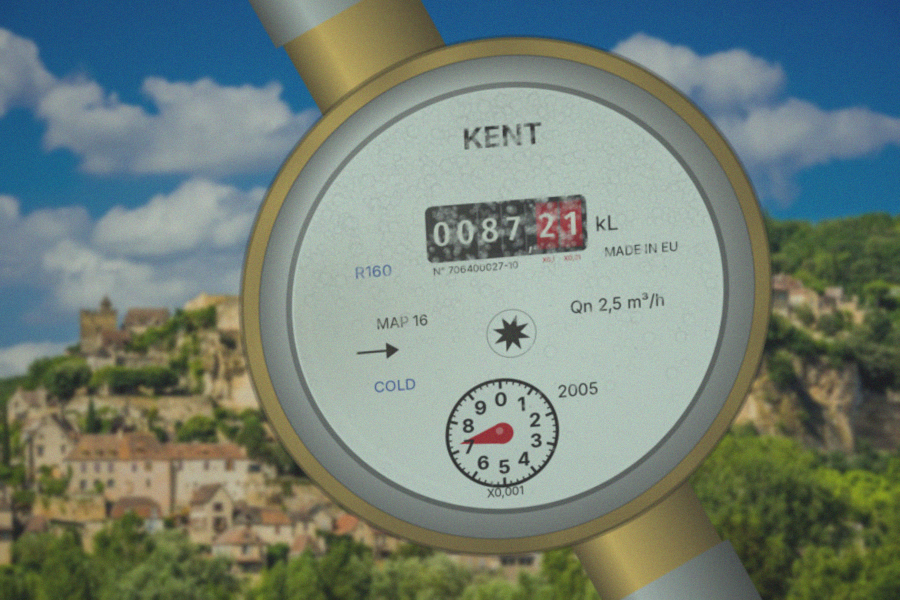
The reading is 87.217 kL
